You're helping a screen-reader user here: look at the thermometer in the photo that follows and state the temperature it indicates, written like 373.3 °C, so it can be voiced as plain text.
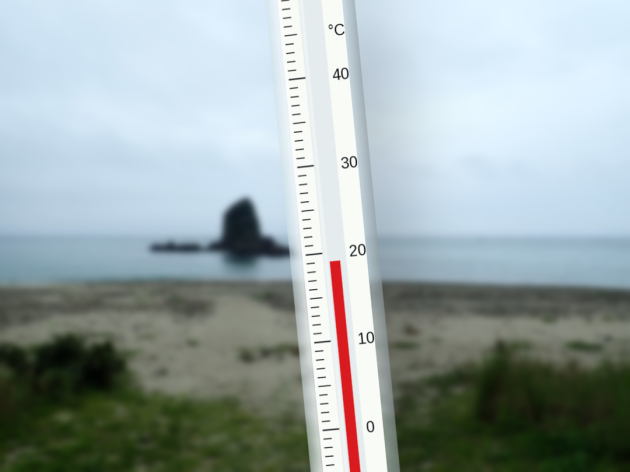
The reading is 19 °C
